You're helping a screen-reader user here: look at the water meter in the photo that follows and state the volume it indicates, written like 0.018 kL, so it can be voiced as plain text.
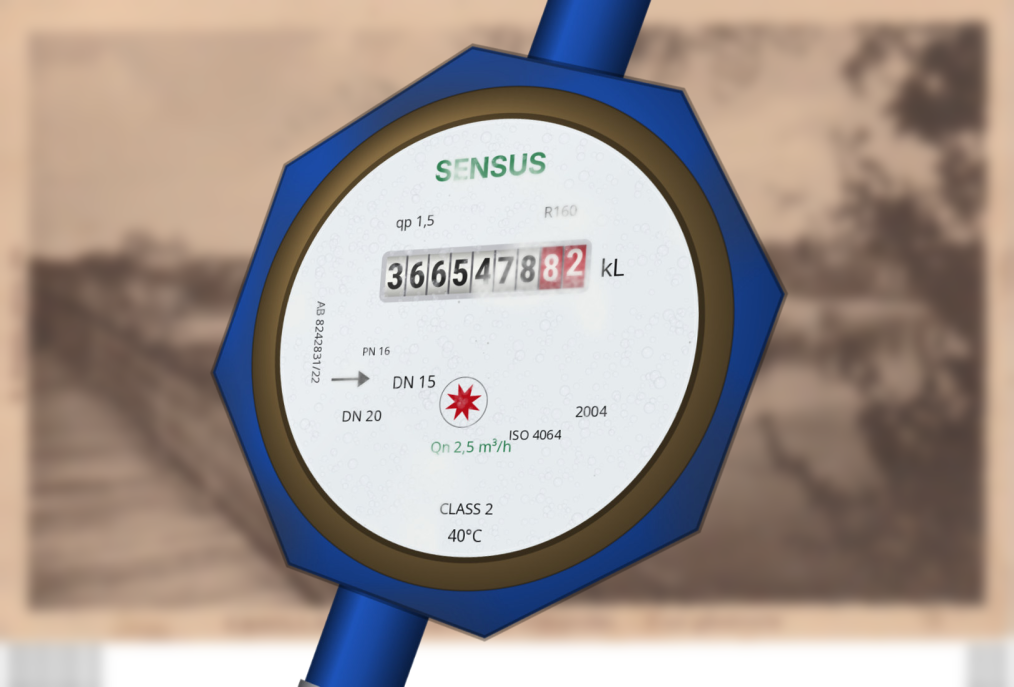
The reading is 3665478.82 kL
